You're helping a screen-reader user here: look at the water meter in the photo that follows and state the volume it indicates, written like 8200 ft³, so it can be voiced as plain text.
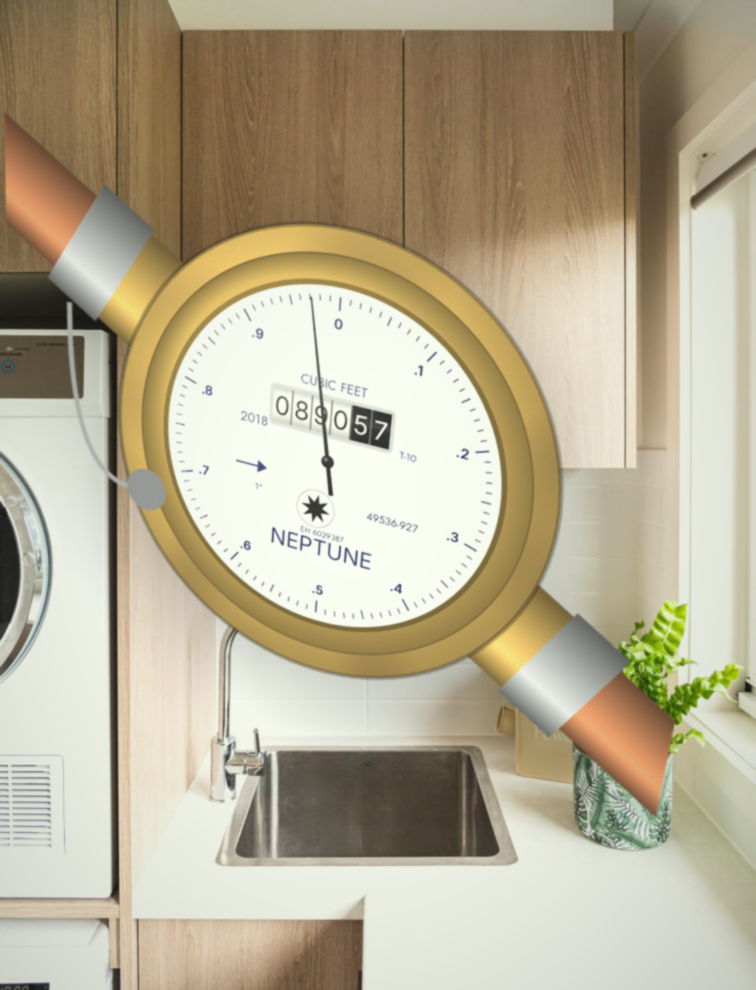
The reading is 89056.97 ft³
